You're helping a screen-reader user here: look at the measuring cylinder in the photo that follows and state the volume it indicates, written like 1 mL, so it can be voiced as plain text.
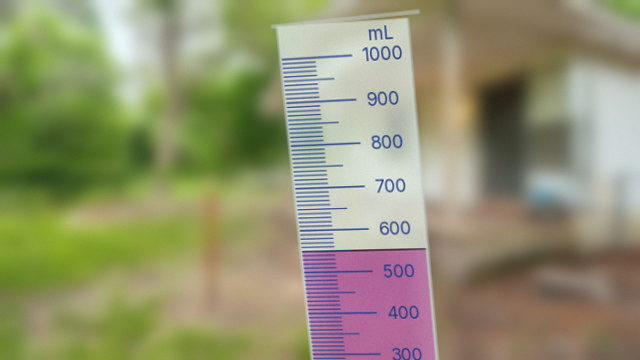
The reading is 550 mL
